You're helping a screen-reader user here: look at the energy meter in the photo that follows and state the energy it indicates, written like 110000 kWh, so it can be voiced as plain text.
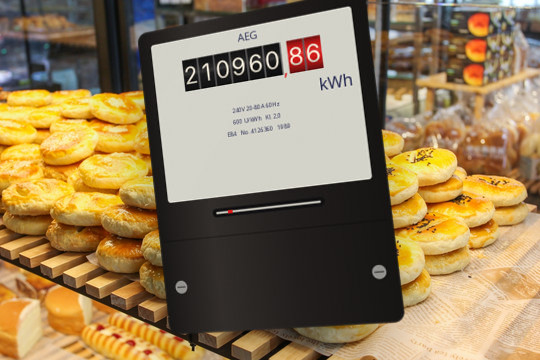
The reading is 210960.86 kWh
